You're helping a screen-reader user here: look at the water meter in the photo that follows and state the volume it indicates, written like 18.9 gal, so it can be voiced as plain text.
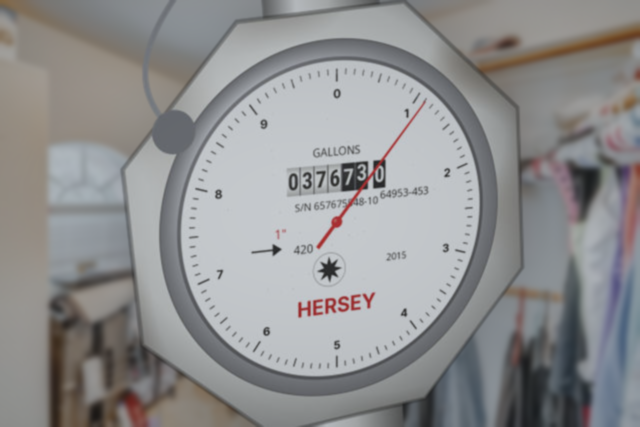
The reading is 376731.1 gal
